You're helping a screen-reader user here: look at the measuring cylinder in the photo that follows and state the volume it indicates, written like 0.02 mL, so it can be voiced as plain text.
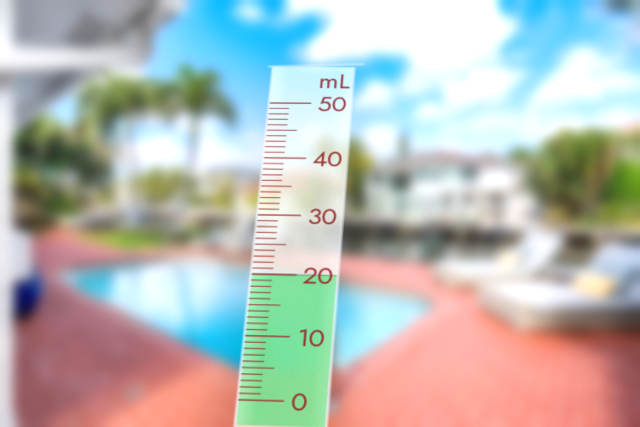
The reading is 20 mL
